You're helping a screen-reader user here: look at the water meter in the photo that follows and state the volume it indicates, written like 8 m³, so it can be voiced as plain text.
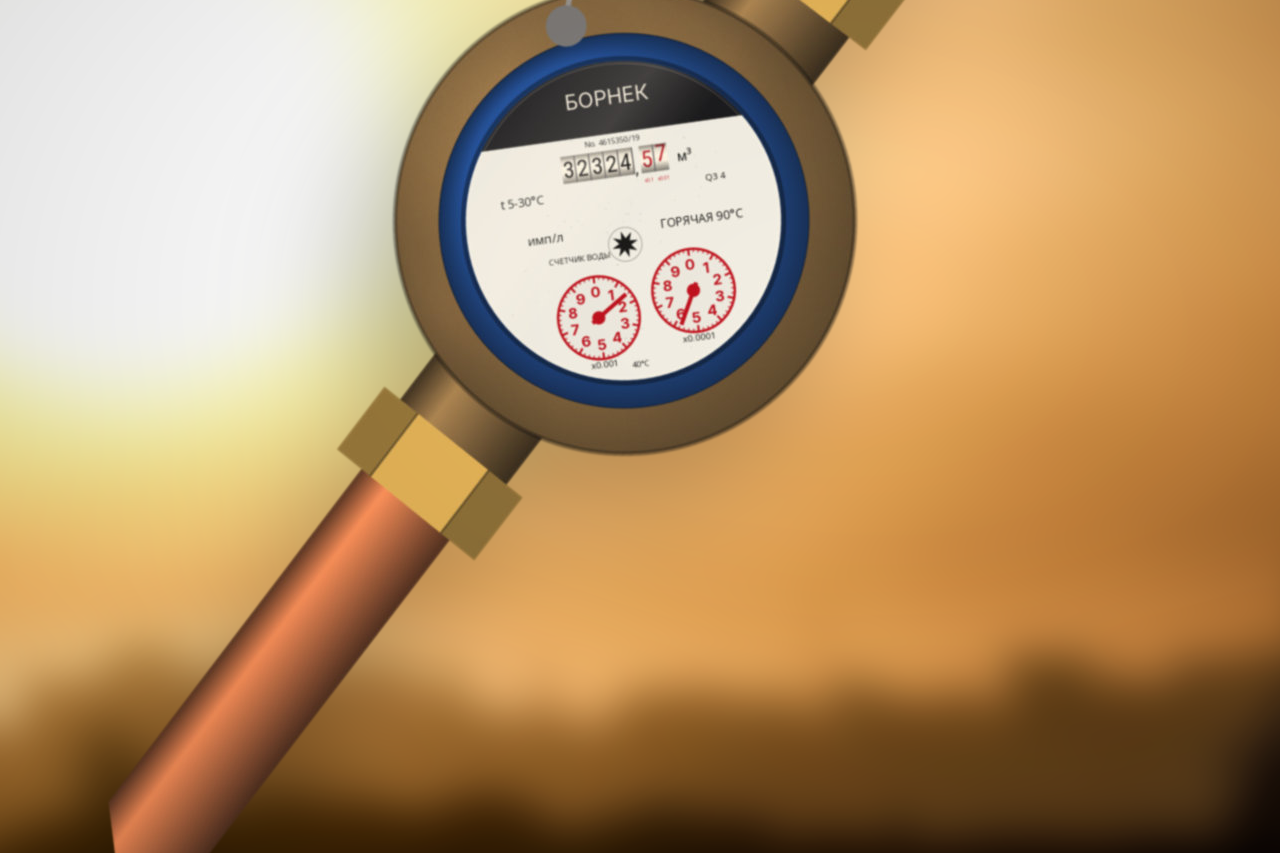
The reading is 32324.5715 m³
